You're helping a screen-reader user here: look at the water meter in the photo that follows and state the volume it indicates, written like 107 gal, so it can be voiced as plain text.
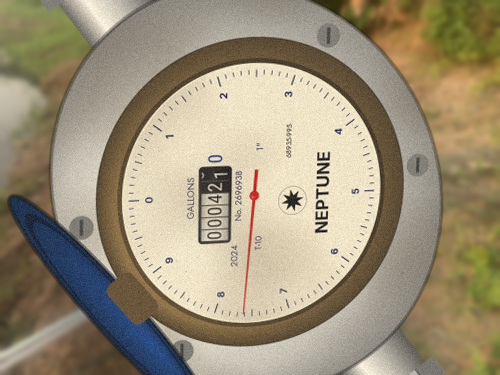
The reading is 4207.6 gal
